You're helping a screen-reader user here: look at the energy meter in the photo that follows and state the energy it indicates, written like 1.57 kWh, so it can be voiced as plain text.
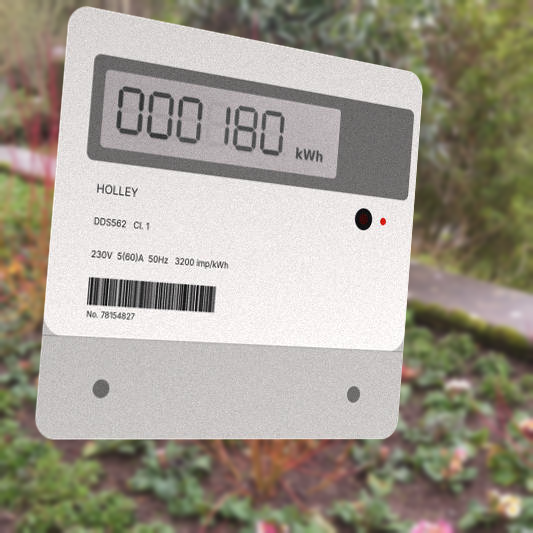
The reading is 180 kWh
